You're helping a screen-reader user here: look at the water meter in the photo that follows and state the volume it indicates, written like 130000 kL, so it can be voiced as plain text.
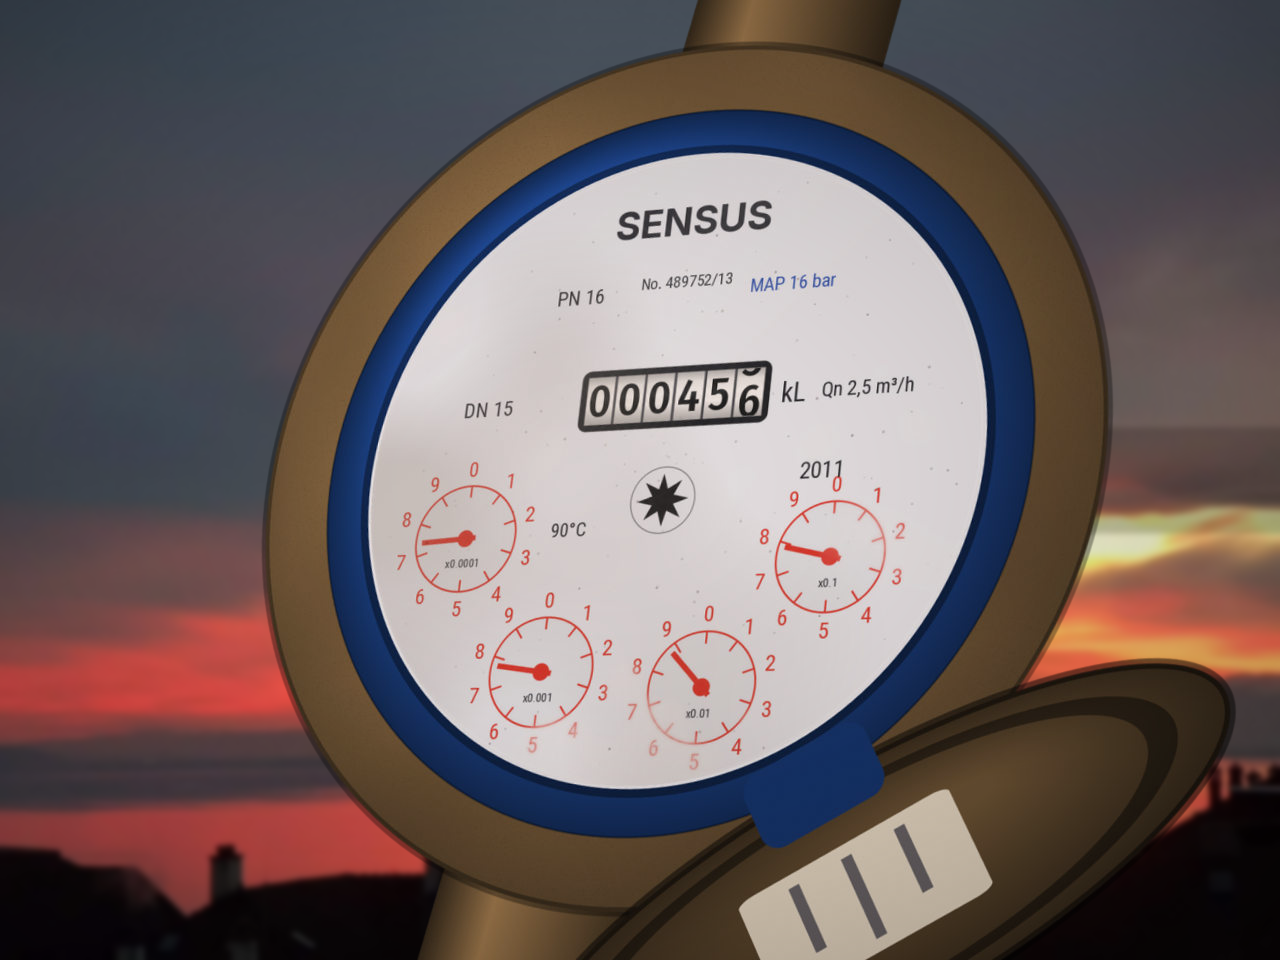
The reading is 455.7877 kL
